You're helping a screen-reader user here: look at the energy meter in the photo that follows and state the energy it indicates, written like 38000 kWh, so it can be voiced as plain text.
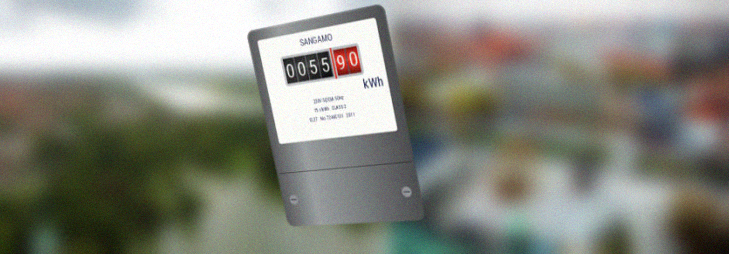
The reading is 55.90 kWh
